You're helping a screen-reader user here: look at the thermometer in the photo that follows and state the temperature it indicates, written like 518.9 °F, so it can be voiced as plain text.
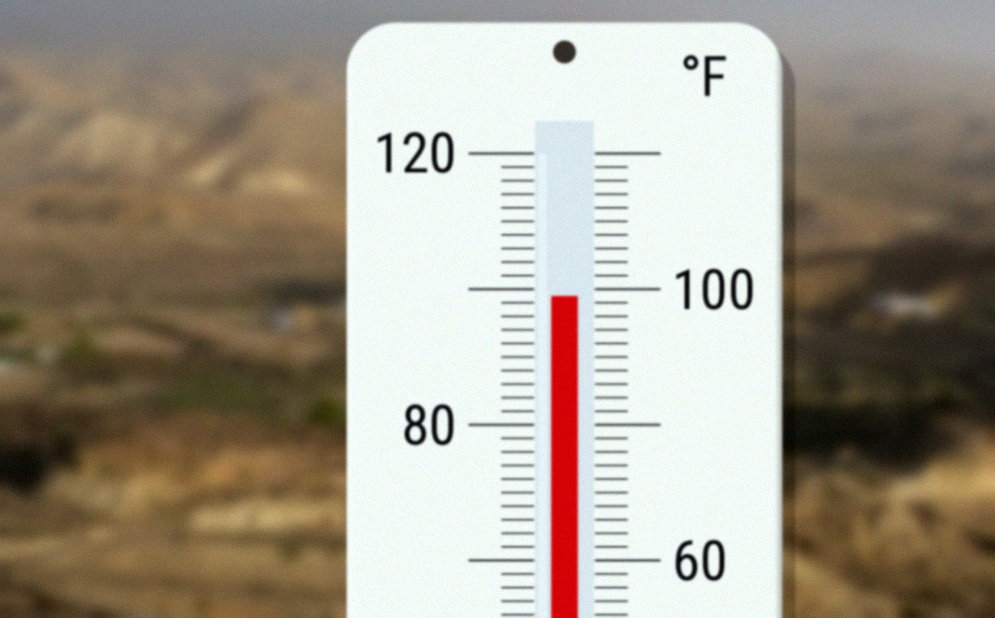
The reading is 99 °F
